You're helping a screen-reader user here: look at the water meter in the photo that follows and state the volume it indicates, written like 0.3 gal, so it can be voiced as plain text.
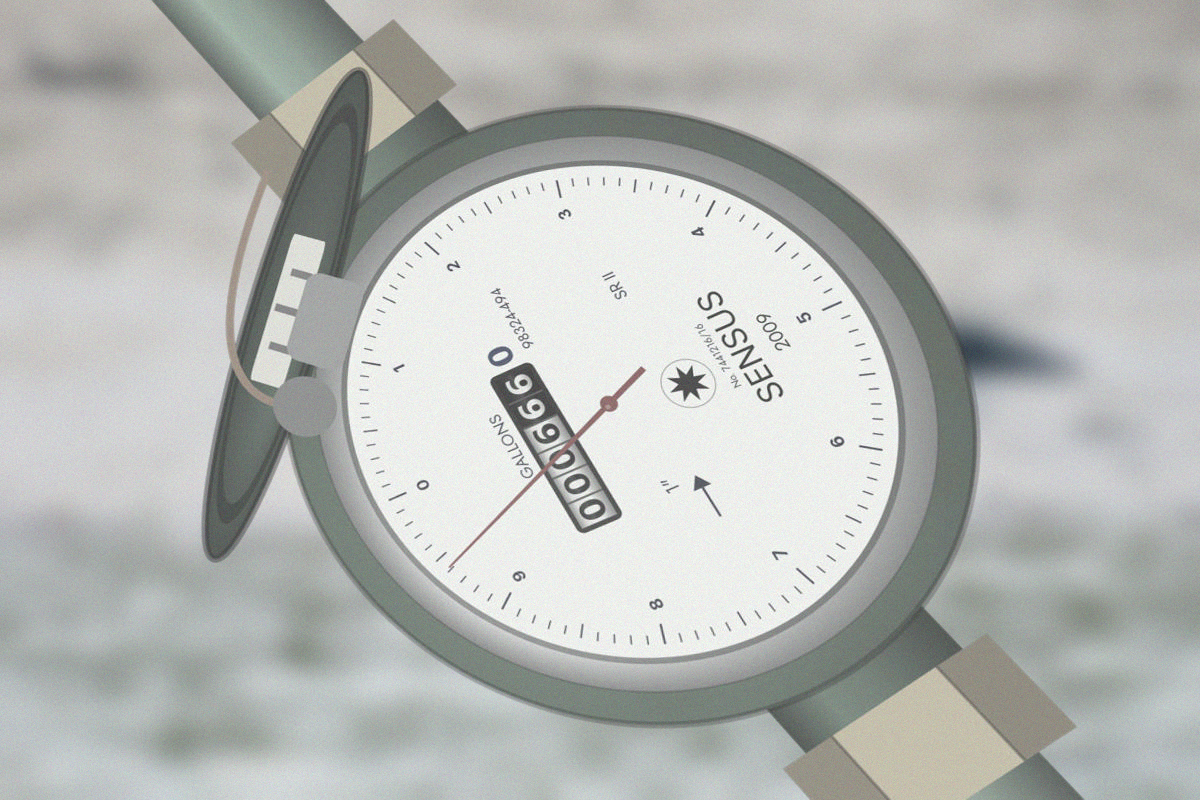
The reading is 6659.4 gal
